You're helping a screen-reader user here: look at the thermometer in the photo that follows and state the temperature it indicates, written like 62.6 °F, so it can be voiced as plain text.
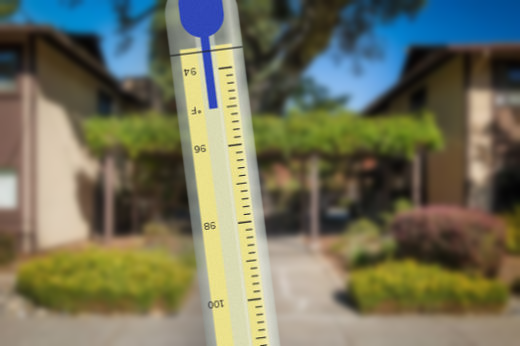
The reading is 95 °F
